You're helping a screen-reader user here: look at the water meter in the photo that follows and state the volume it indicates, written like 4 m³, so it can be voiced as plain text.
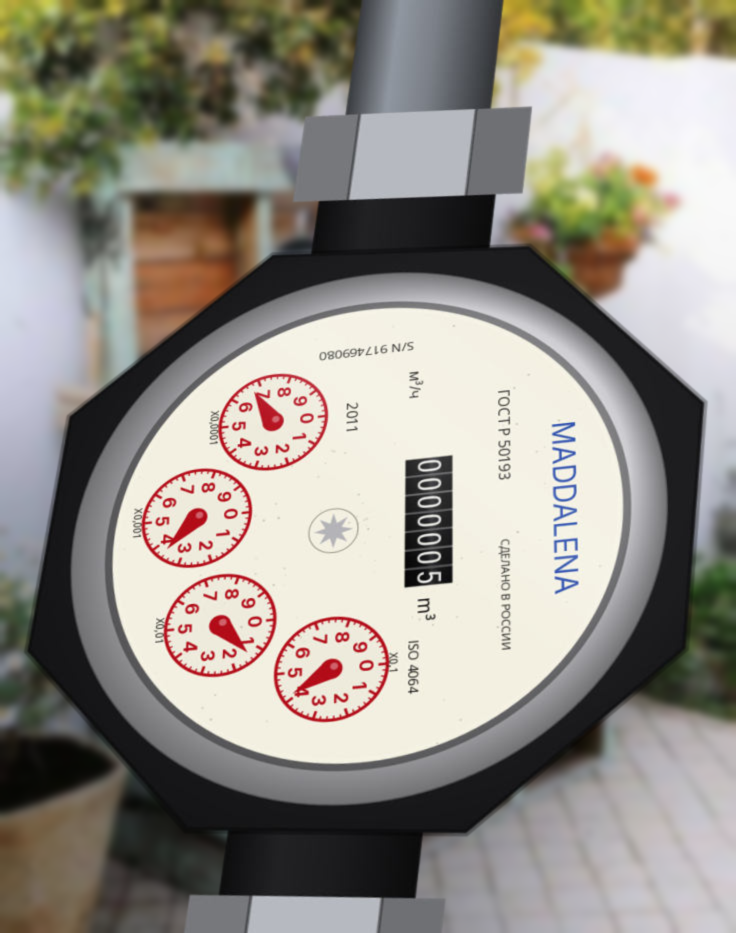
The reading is 5.4136 m³
